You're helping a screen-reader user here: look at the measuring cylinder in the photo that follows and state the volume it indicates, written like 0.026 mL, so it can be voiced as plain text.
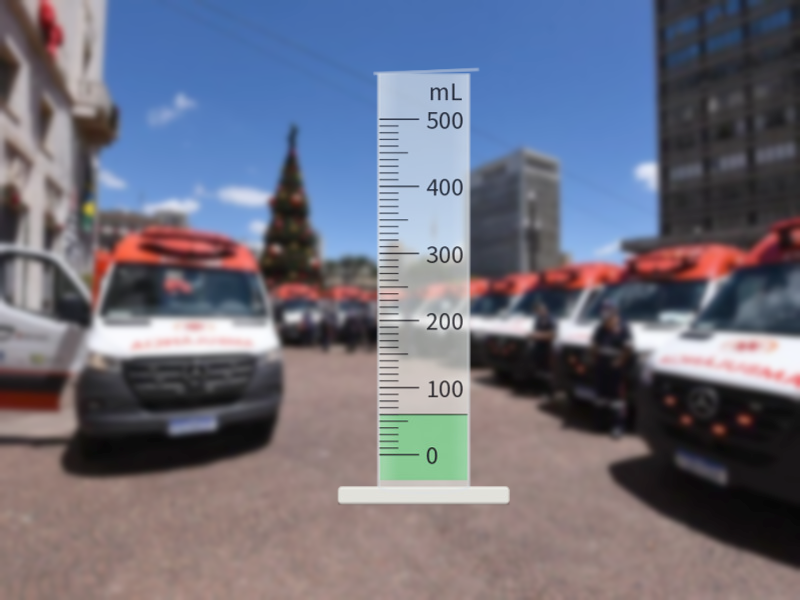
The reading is 60 mL
